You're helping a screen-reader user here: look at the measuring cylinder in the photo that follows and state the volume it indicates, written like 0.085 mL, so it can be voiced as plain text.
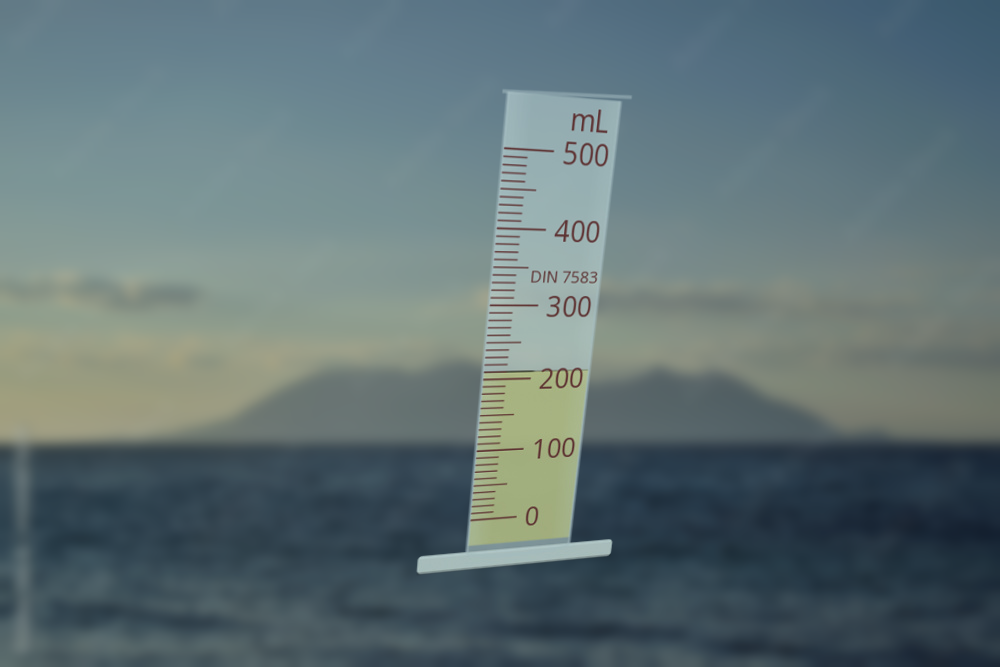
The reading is 210 mL
